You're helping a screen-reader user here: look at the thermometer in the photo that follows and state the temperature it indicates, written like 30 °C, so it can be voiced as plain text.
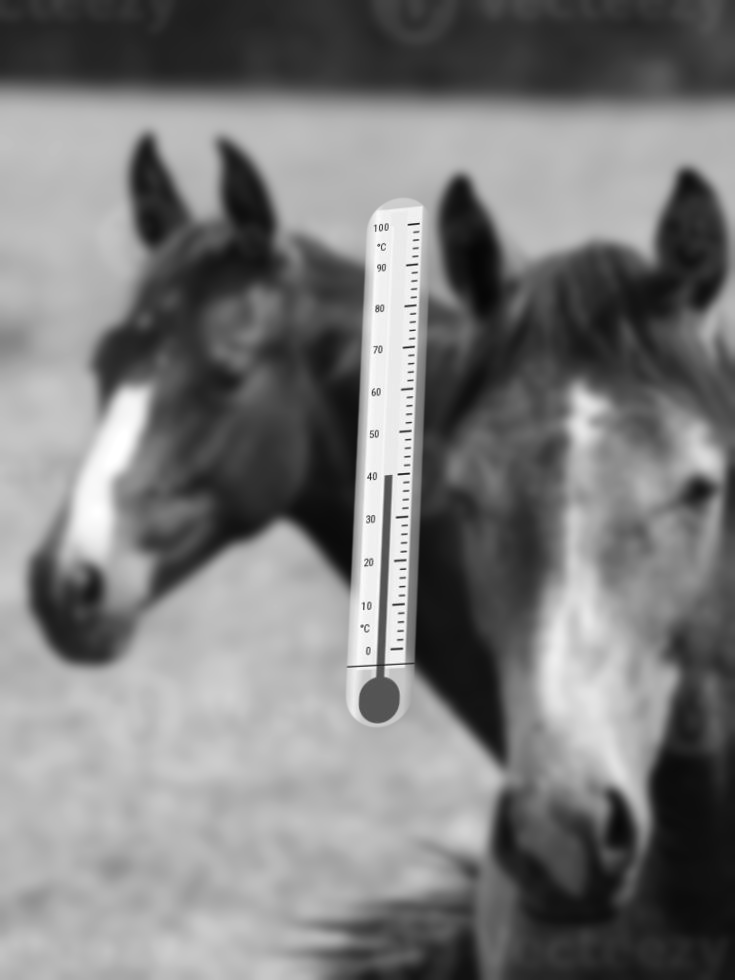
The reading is 40 °C
